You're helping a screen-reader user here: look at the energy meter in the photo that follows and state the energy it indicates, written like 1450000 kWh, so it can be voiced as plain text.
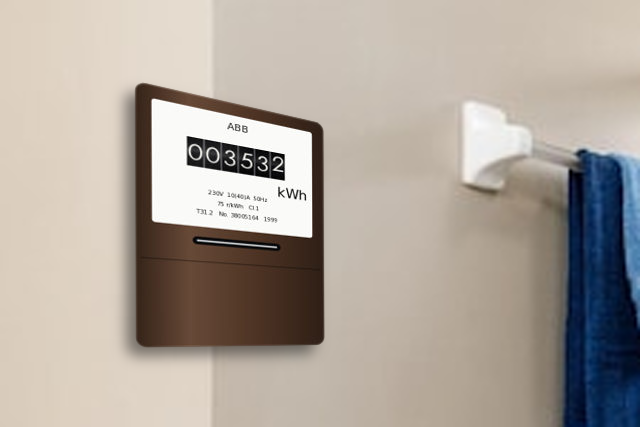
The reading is 3532 kWh
